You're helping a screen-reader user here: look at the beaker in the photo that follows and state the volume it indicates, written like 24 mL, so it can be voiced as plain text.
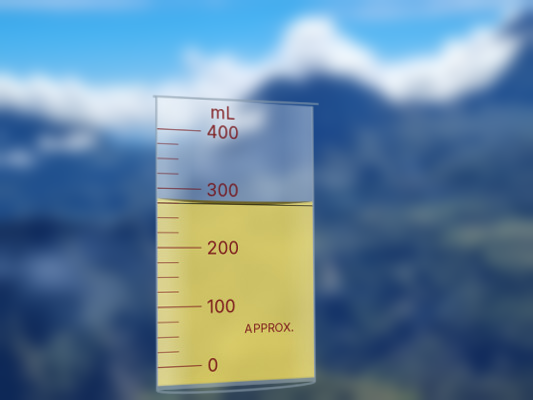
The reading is 275 mL
